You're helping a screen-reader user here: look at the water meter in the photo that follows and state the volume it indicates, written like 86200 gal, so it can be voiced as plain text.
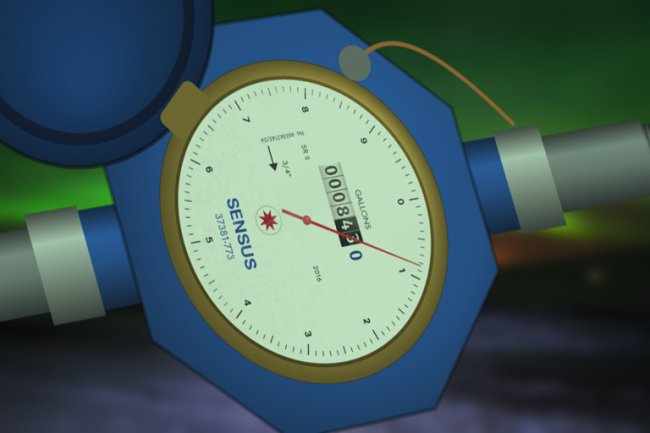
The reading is 8430.8 gal
